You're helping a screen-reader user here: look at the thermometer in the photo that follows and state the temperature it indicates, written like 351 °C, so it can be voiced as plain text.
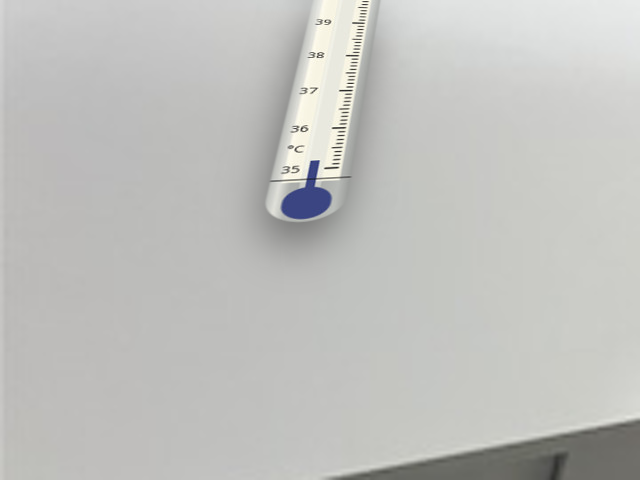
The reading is 35.2 °C
